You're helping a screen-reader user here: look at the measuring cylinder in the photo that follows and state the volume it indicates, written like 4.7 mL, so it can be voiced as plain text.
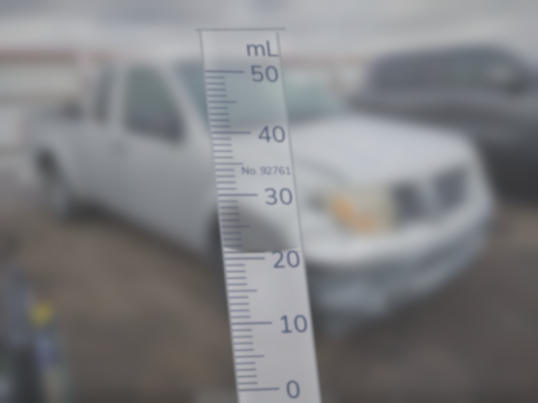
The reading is 21 mL
